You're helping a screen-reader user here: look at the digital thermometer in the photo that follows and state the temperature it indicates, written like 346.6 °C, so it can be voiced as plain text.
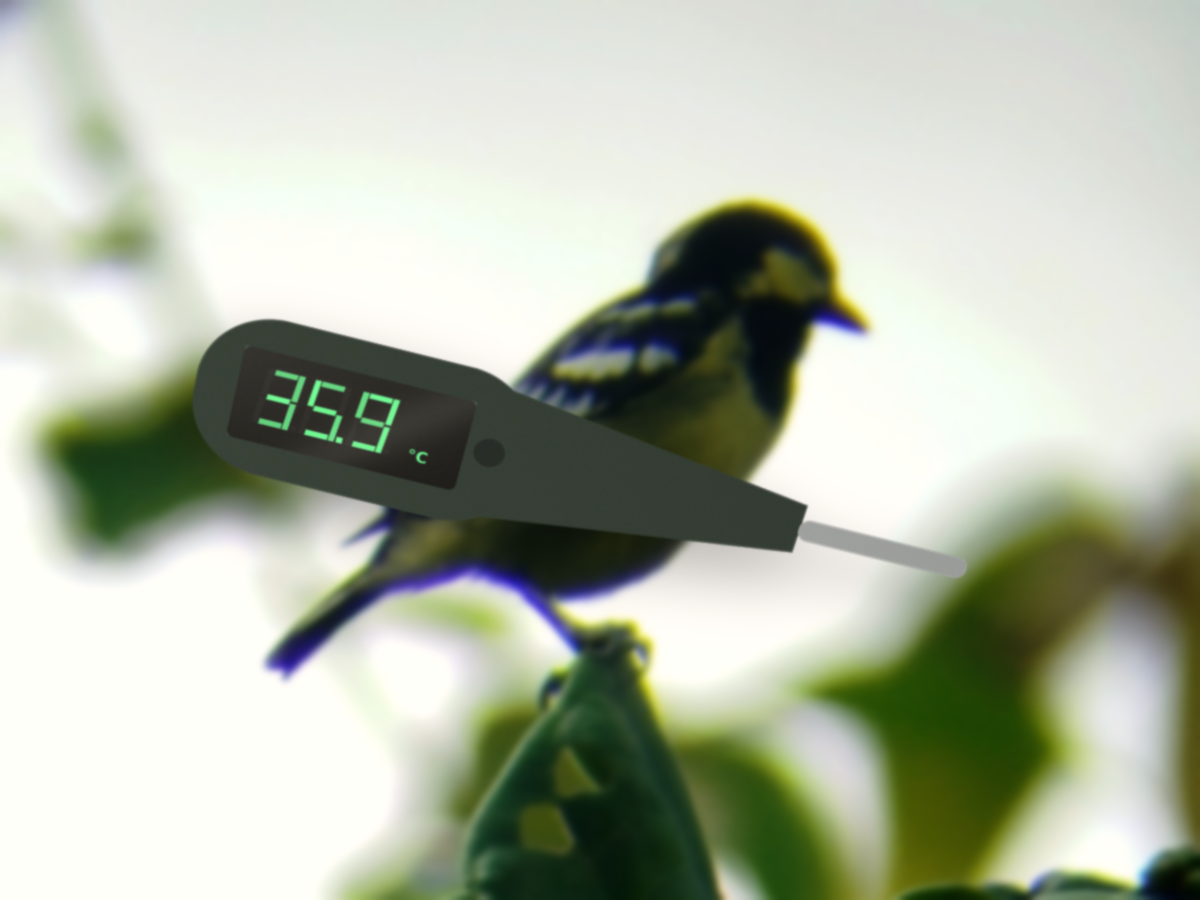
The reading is 35.9 °C
